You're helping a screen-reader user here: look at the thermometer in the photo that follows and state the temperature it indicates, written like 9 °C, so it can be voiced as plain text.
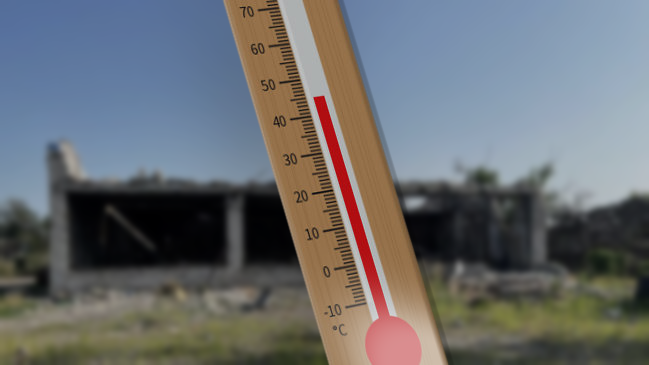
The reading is 45 °C
